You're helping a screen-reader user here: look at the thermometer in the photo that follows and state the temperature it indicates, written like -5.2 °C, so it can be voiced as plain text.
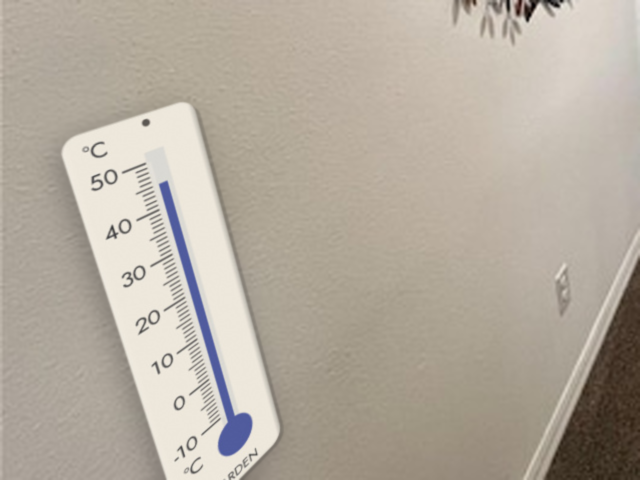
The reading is 45 °C
